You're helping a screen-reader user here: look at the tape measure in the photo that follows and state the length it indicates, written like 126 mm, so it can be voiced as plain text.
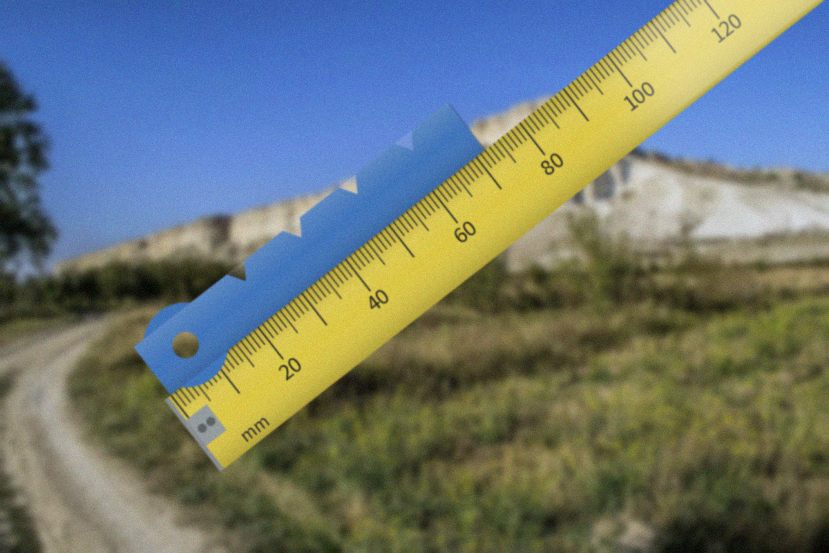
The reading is 72 mm
